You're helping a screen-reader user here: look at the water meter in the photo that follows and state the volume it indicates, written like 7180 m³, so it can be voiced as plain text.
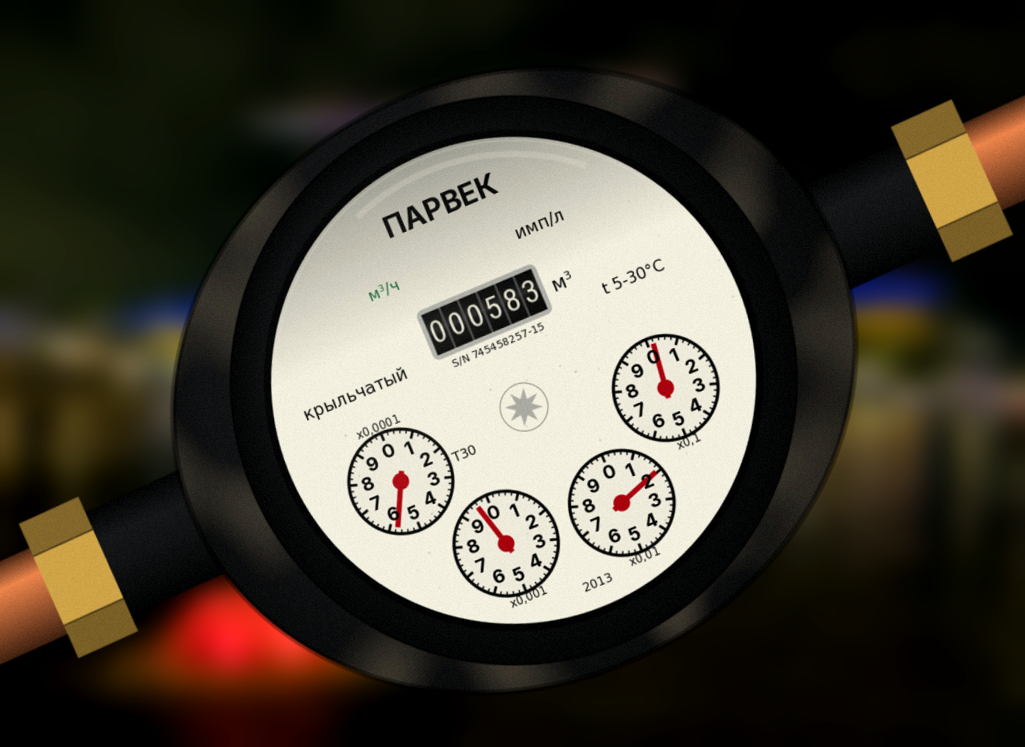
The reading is 583.0195 m³
